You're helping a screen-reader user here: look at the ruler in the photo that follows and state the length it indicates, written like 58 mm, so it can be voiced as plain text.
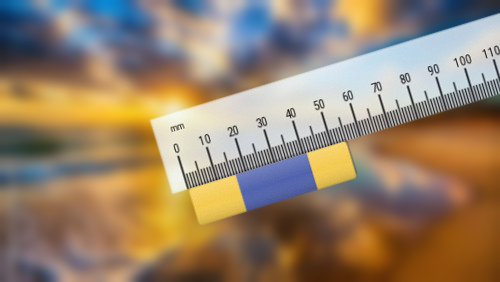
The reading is 55 mm
